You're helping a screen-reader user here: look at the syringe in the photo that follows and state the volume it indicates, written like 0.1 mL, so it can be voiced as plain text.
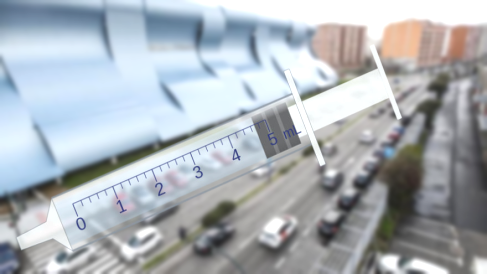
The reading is 4.7 mL
